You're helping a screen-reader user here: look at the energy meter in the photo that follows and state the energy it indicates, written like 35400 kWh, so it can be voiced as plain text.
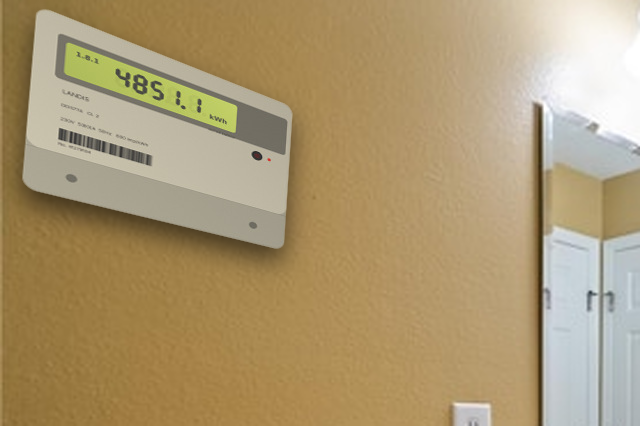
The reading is 4851.1 kWh
